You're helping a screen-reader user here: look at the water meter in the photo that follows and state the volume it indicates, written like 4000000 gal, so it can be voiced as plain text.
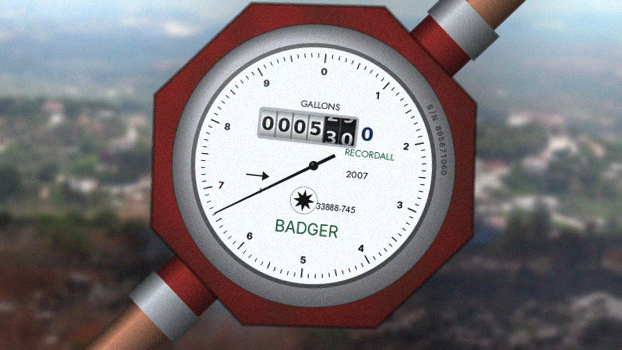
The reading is 5296.6 gal
